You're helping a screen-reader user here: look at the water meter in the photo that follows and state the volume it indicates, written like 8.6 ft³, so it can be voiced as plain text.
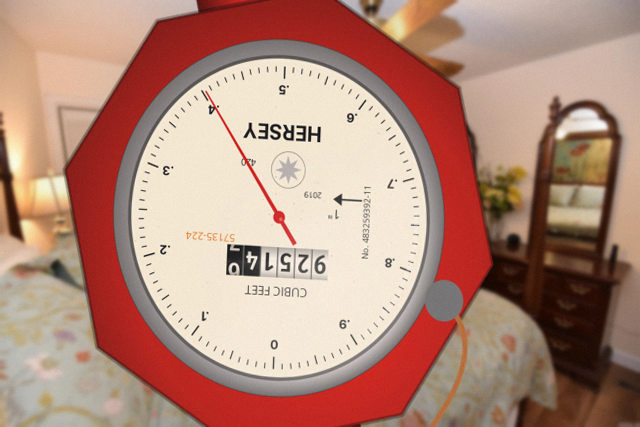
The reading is 925146.40 ft³
